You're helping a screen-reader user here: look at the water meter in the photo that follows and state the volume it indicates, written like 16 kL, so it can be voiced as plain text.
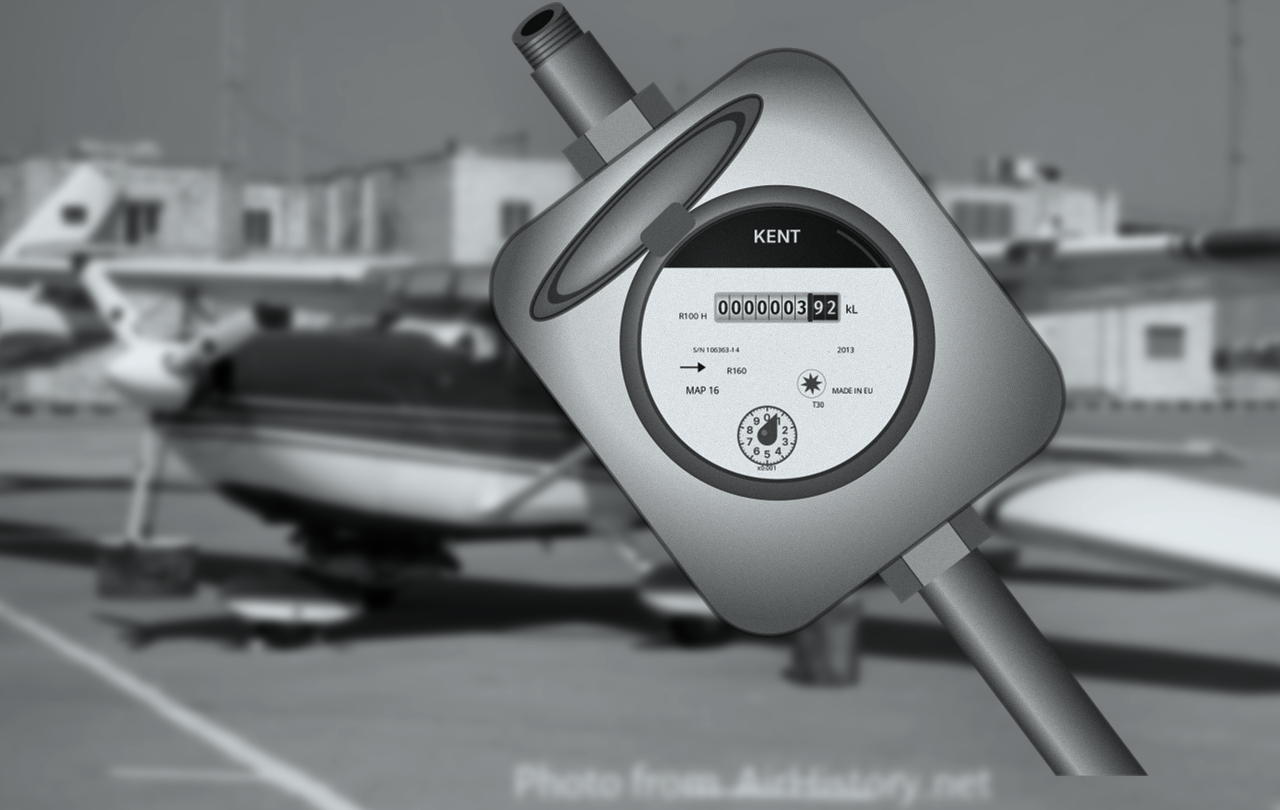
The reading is 3.920 kL
